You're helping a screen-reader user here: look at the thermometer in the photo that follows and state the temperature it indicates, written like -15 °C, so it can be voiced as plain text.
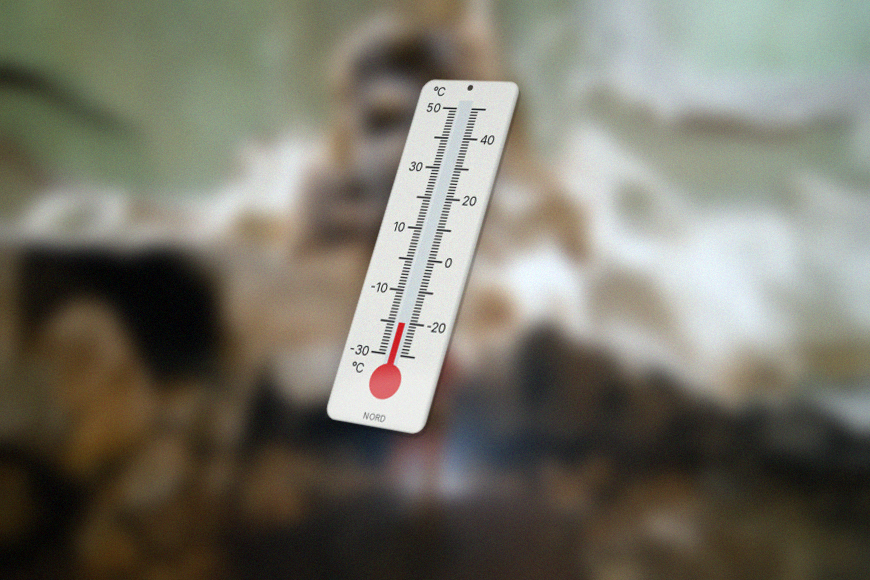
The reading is -20 °C
